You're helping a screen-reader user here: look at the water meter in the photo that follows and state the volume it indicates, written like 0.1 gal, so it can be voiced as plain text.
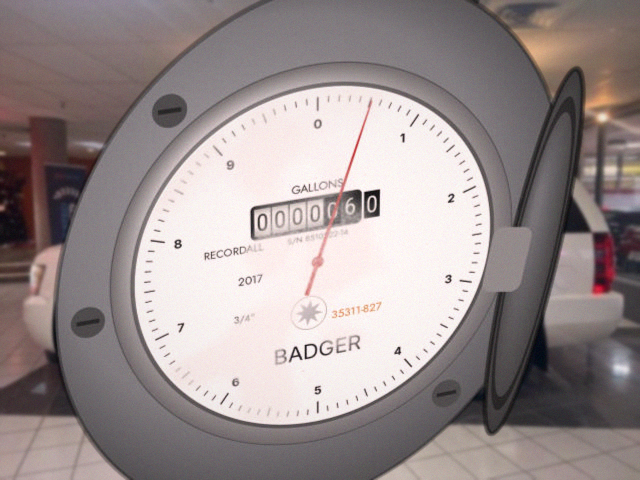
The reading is 60.5 gal
